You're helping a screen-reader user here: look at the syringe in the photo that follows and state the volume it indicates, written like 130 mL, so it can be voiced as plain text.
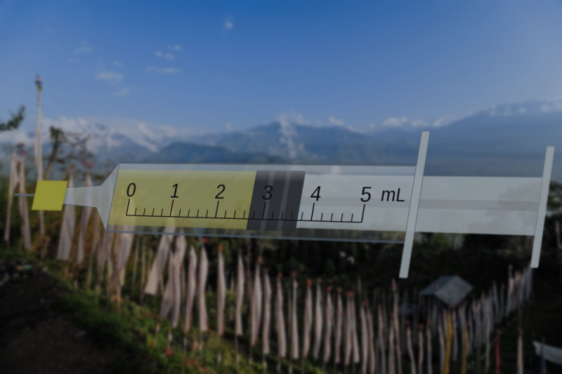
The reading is 2.7 mL
